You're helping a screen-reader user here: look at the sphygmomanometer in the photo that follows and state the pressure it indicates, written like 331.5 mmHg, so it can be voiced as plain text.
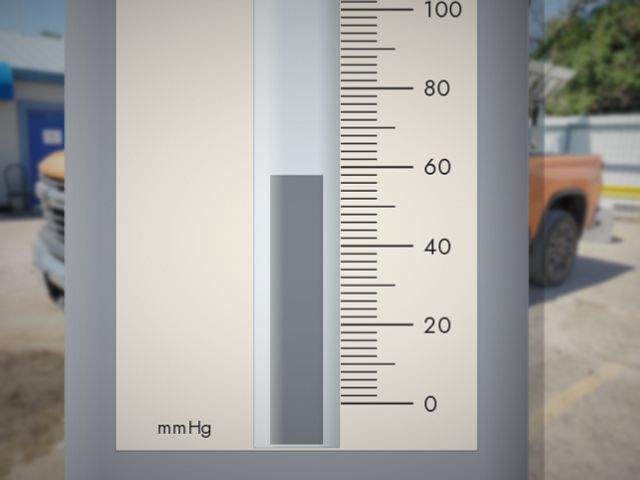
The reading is 58 mmHg
